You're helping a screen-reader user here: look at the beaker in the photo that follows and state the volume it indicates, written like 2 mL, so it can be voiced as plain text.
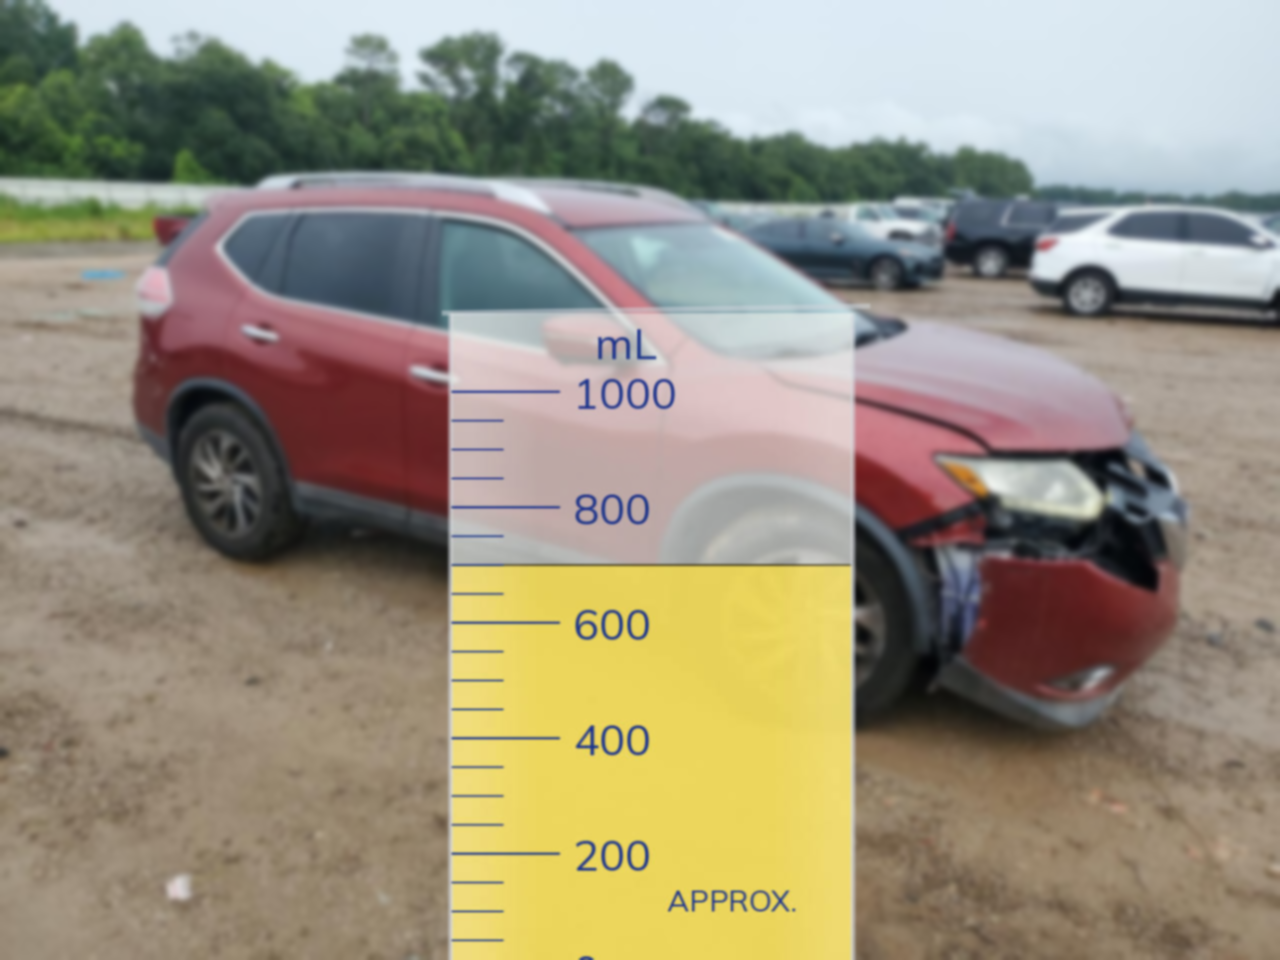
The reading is 700 mL
